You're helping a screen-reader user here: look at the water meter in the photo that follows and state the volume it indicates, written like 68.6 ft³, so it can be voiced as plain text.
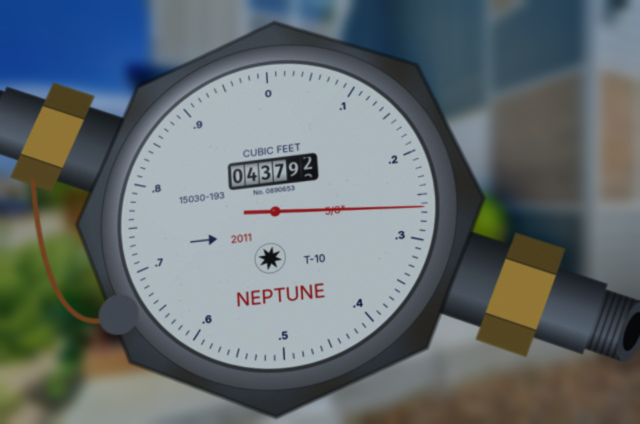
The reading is 43792.26 ft³
